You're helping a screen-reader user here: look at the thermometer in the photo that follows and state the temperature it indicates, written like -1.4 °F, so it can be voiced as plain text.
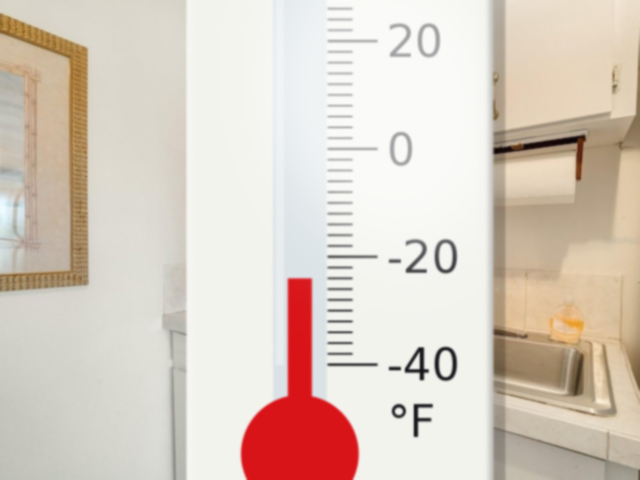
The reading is -24 °F
